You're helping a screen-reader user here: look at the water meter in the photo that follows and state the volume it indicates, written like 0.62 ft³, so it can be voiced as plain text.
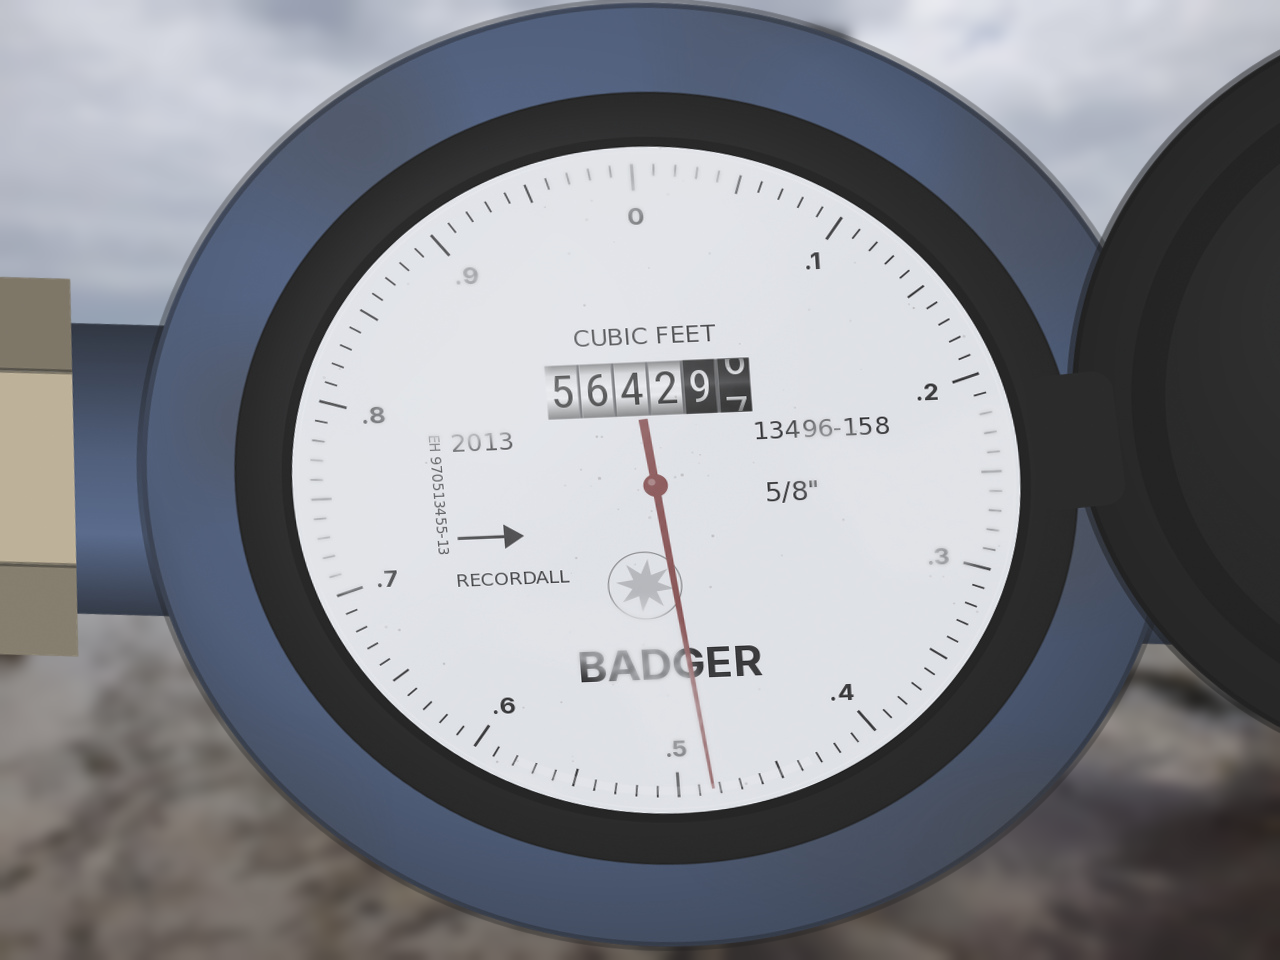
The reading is 564296.48 ft³
